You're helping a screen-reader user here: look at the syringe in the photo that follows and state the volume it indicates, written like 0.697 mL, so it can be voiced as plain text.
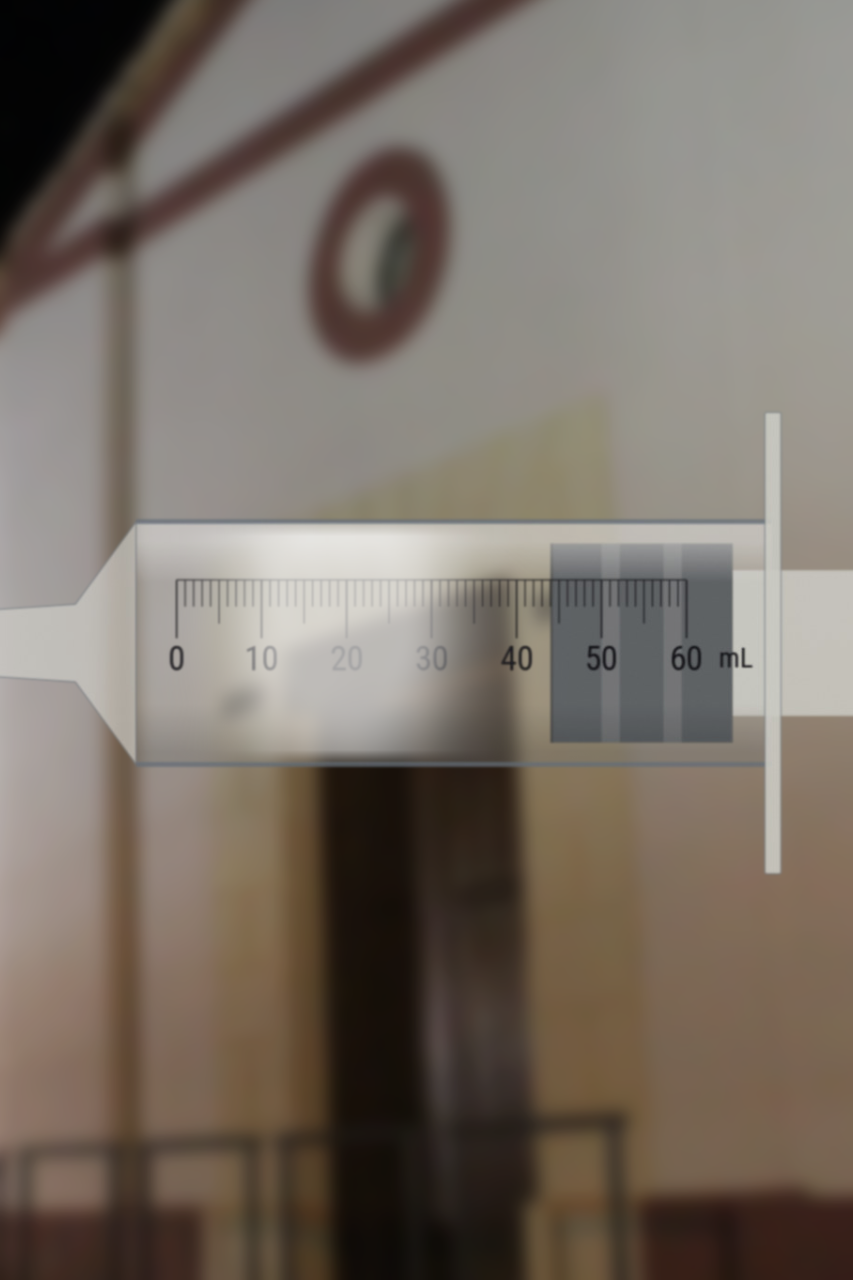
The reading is 44 mL
